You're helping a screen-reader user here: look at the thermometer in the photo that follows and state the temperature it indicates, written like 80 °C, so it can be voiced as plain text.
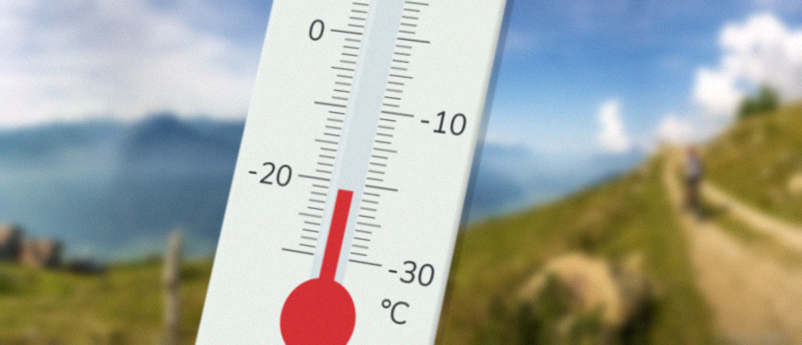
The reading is -21 °C
